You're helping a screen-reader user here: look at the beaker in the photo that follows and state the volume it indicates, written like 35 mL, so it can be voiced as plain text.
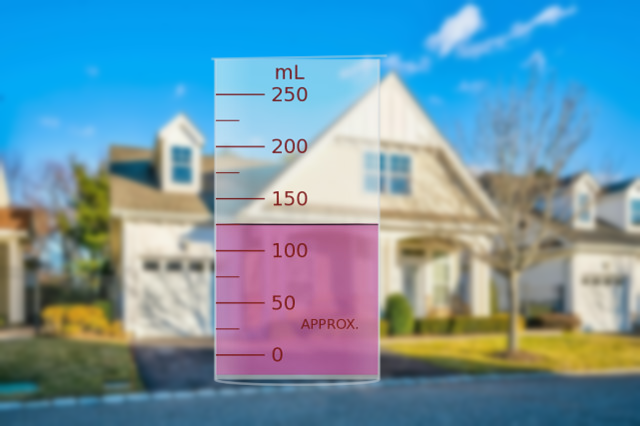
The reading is 125 mL
